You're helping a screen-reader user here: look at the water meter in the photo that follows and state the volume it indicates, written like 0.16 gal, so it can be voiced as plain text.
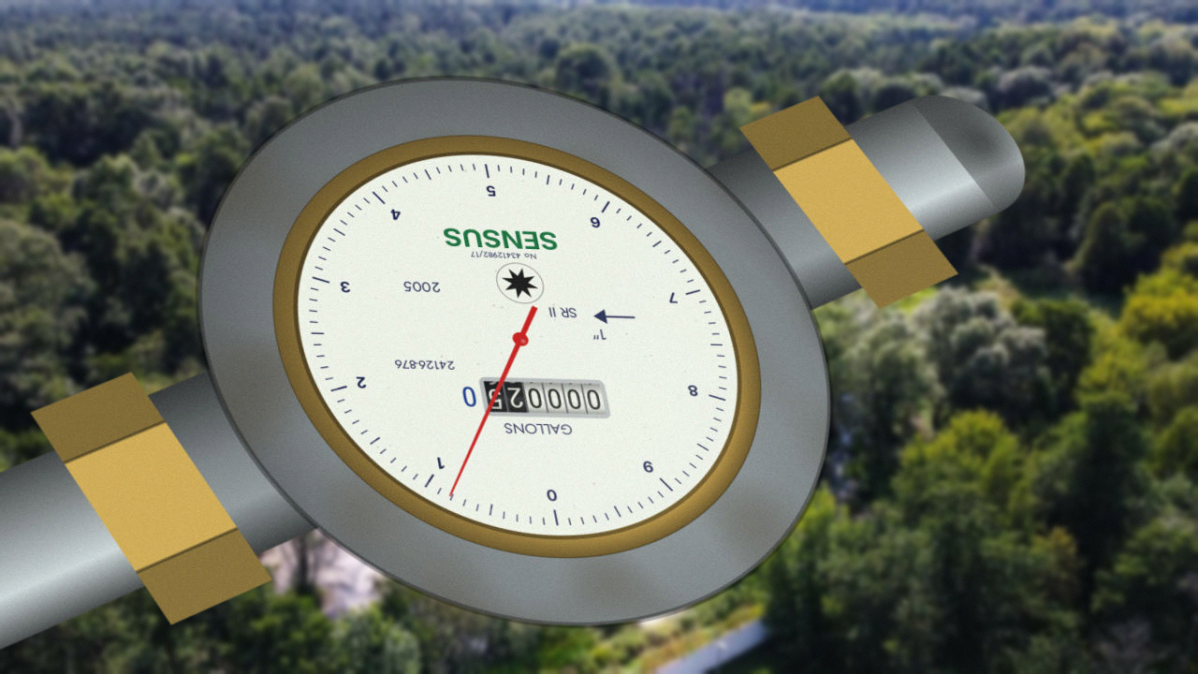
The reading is 250.8 gal
